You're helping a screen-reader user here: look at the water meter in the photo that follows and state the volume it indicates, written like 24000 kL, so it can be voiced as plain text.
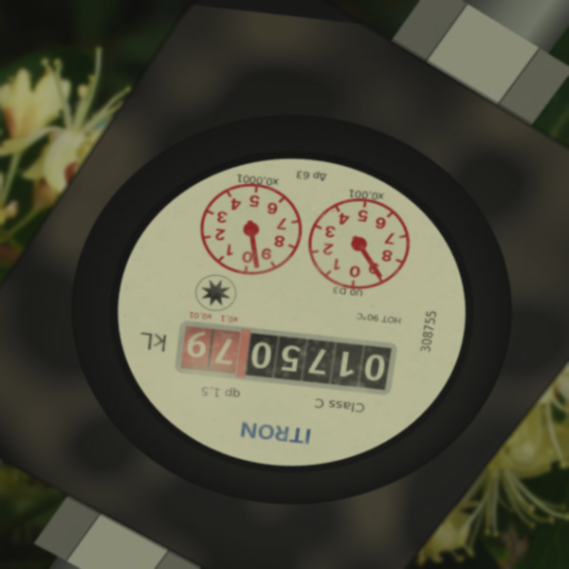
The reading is 1750.7889 kL
